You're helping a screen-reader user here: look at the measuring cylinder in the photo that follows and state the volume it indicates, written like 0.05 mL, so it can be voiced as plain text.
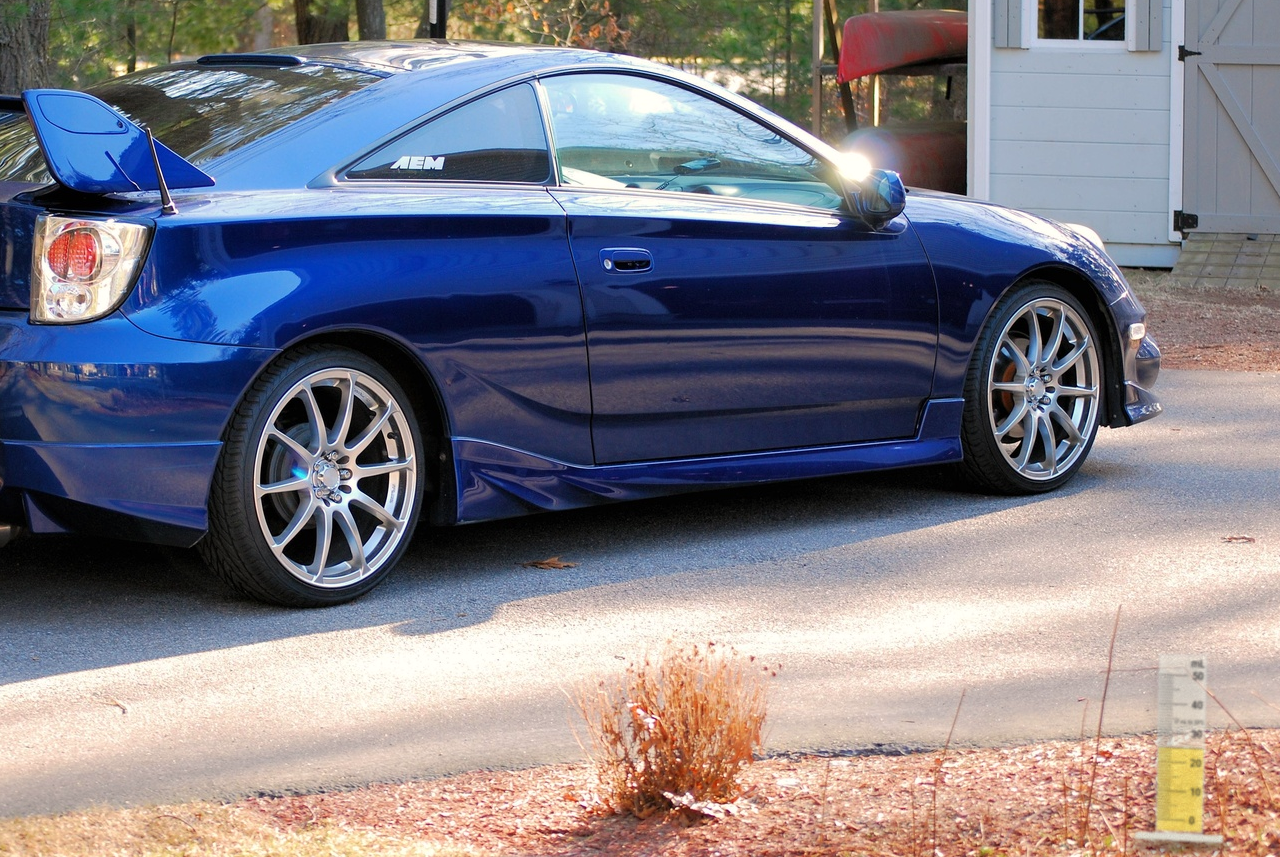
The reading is 25 mL
